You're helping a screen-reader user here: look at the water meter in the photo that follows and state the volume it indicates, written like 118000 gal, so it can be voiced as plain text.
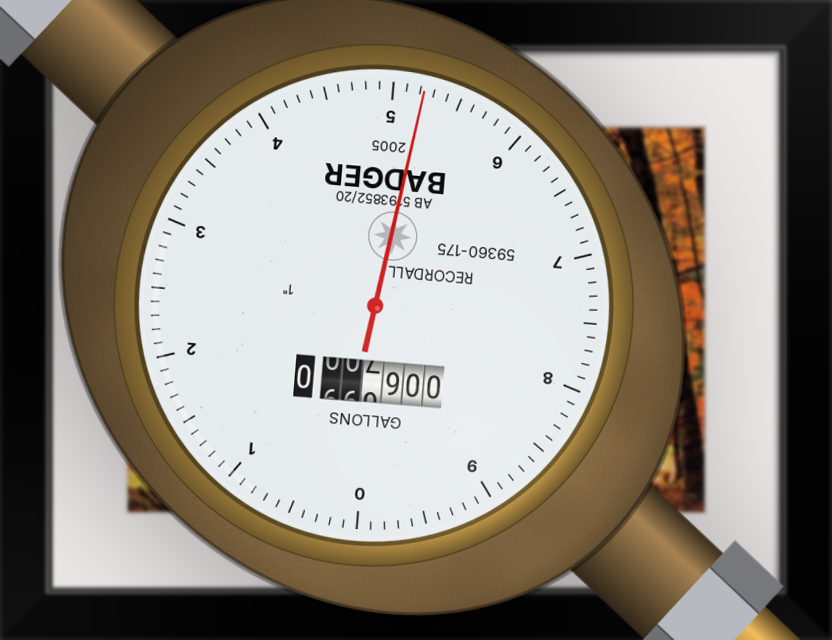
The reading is 66995.2 gal
